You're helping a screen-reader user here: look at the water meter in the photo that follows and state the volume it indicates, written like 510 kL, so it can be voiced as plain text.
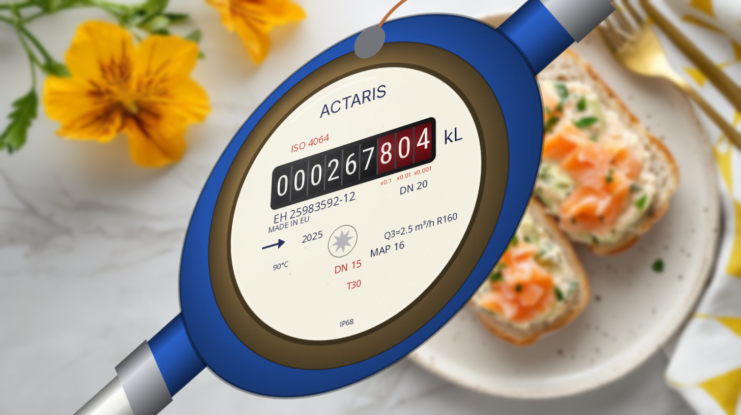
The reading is 267.804 kL
